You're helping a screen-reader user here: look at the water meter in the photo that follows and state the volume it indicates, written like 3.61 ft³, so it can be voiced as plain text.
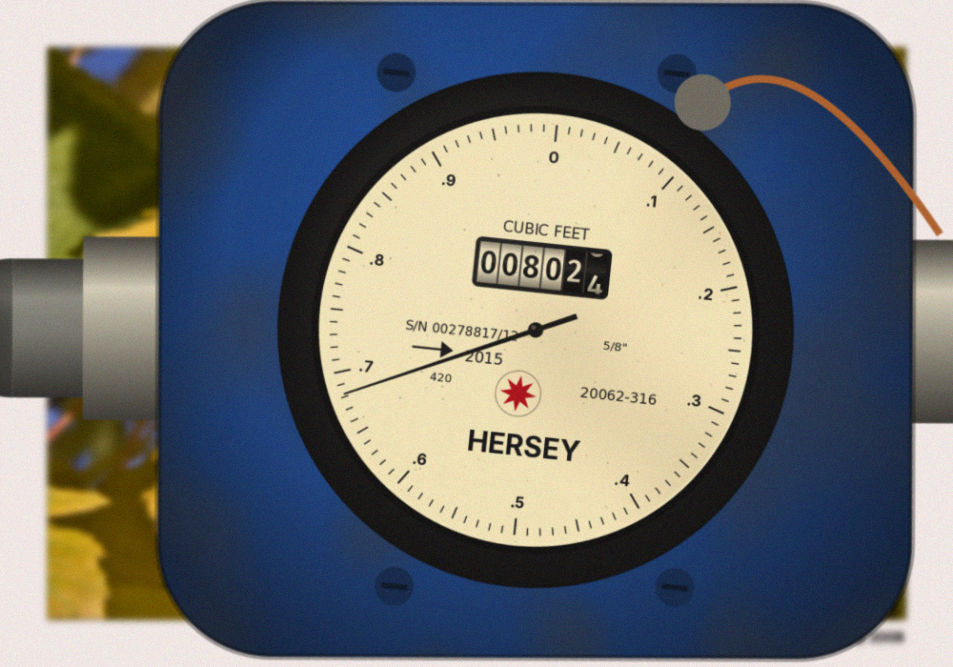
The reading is 8023.68 ft³
